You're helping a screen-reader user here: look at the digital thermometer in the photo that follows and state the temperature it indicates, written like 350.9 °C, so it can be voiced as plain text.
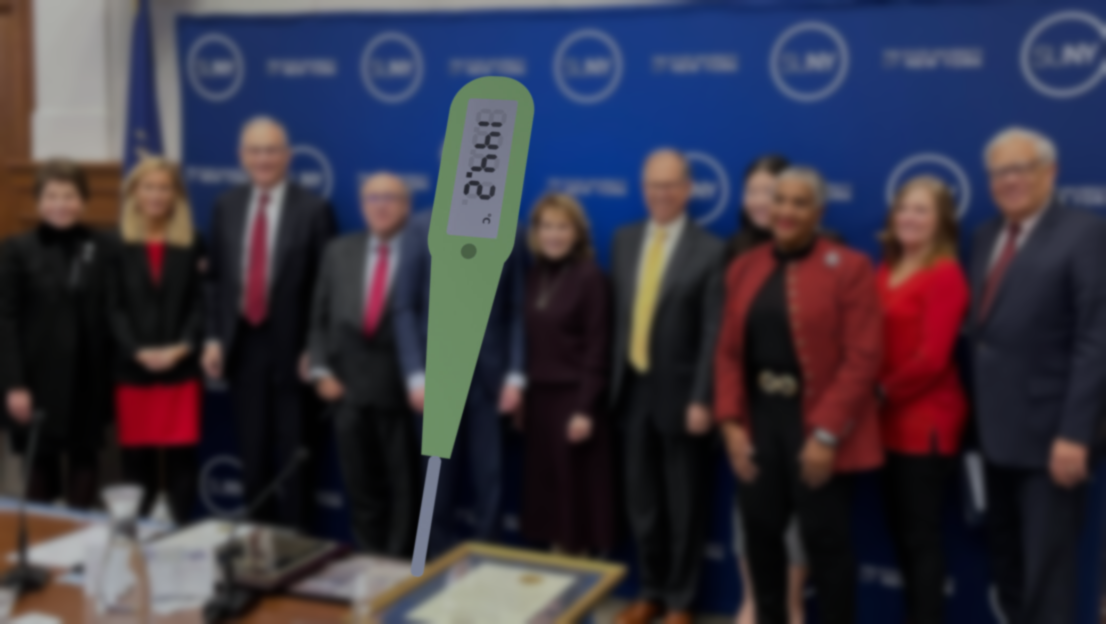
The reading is 144.2 °C
